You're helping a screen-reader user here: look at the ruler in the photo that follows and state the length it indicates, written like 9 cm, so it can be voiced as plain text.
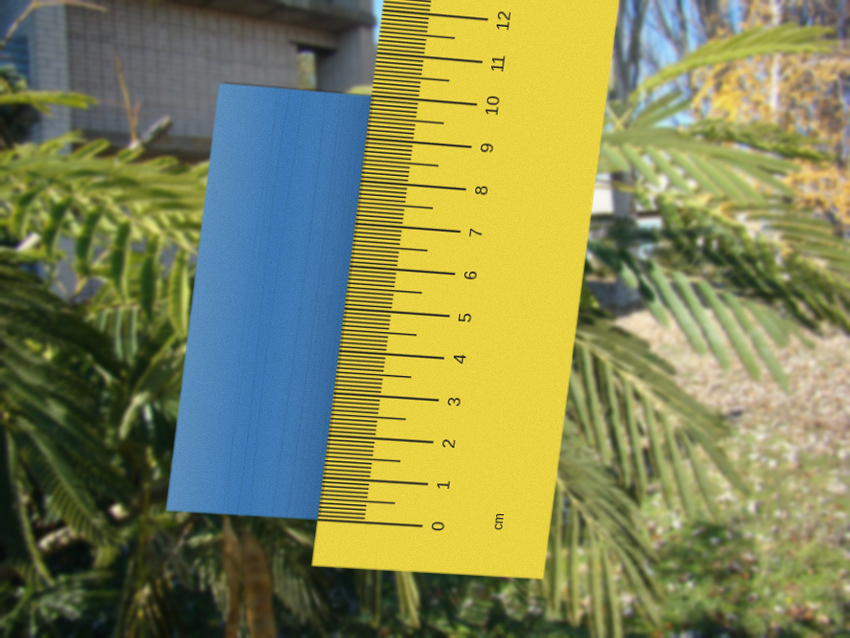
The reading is 10 cm
